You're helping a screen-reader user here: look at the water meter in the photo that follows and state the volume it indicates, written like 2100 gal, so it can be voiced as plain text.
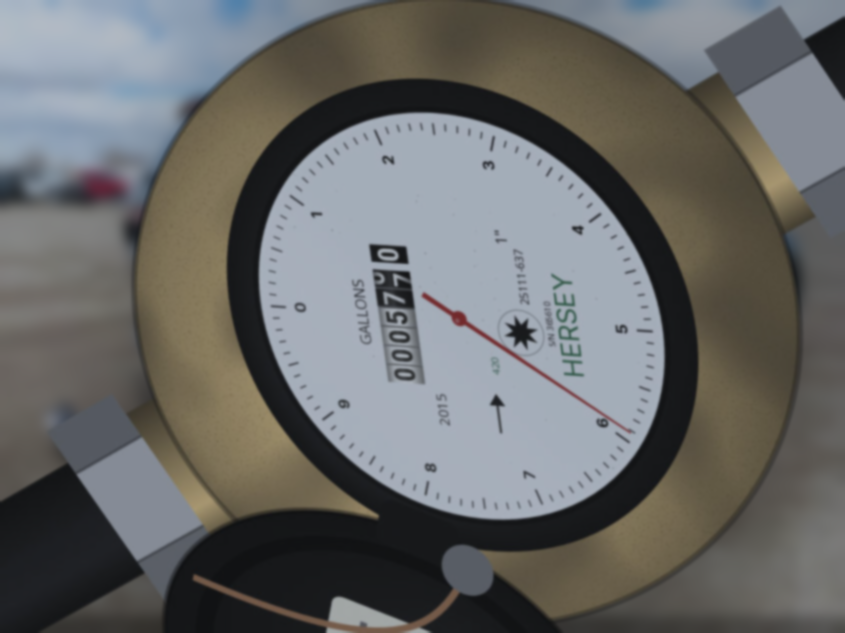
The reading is 5765.9 gal
